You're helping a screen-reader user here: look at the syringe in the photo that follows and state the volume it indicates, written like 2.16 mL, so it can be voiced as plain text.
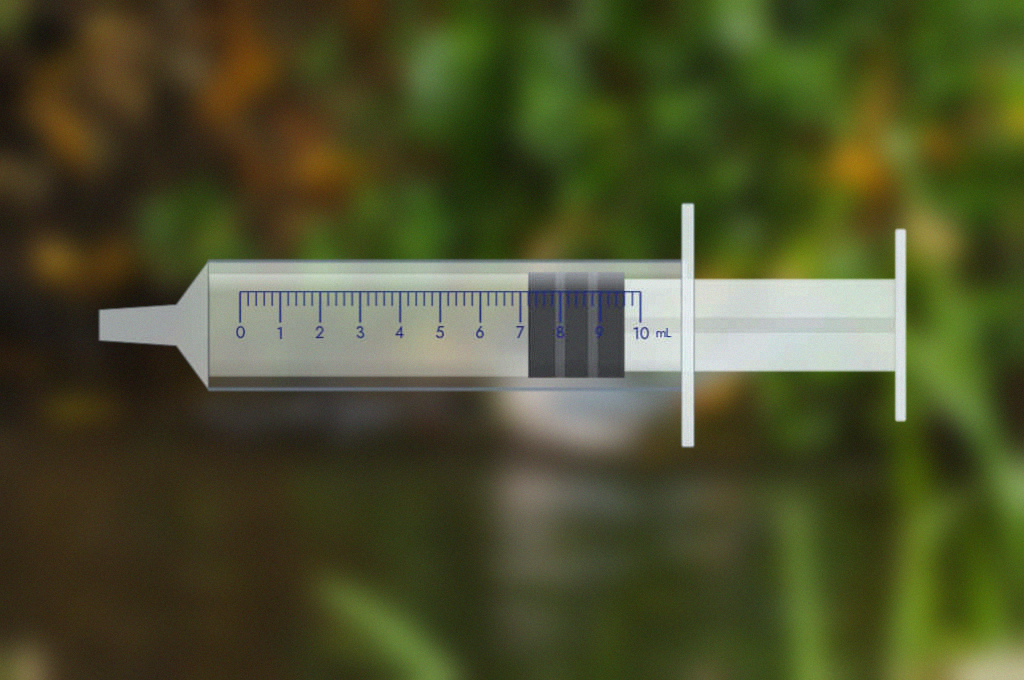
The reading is 7.2 mL
